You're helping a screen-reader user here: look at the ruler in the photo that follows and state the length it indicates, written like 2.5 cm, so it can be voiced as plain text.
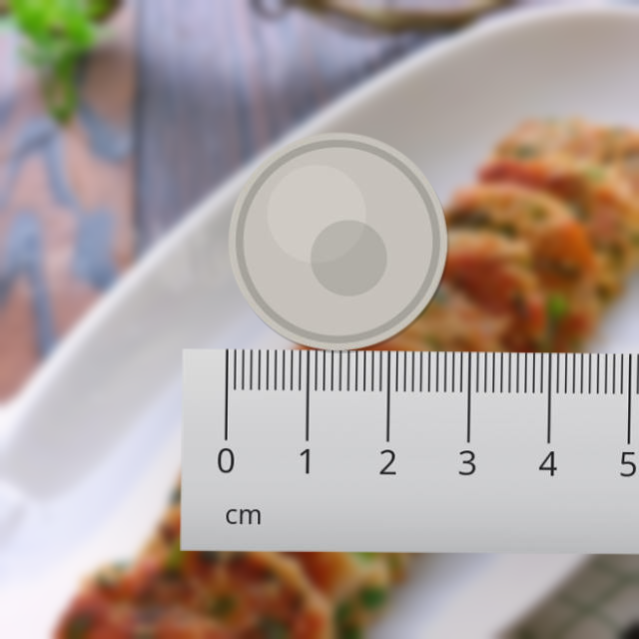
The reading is 2.7 cm
